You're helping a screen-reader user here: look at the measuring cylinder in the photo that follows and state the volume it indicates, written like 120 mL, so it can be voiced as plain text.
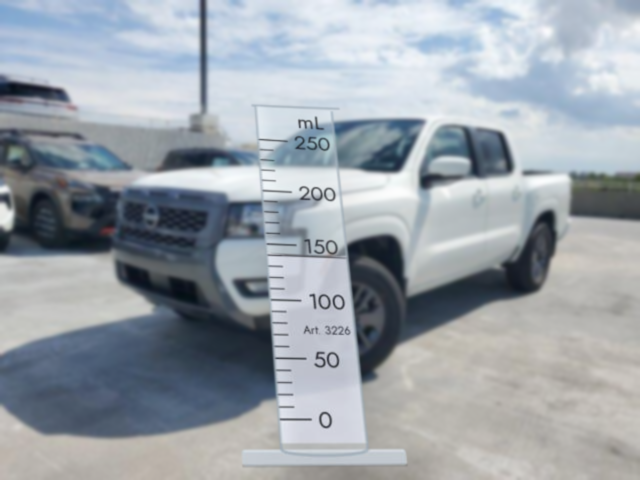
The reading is 140 mL
